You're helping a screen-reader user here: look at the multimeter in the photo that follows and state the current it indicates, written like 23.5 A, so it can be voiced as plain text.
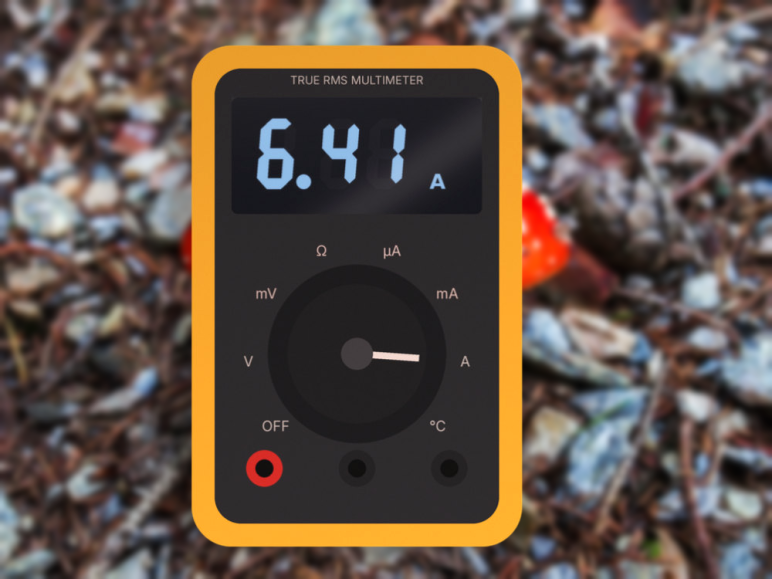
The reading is 6.41 A
